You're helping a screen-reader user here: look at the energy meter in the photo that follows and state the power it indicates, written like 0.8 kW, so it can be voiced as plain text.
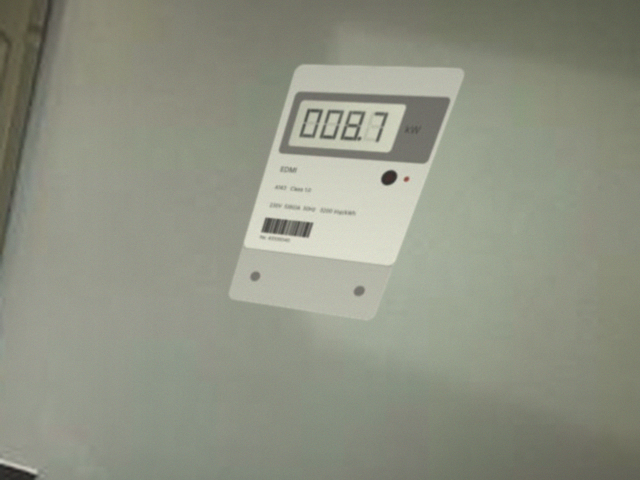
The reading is 8.7 kW
